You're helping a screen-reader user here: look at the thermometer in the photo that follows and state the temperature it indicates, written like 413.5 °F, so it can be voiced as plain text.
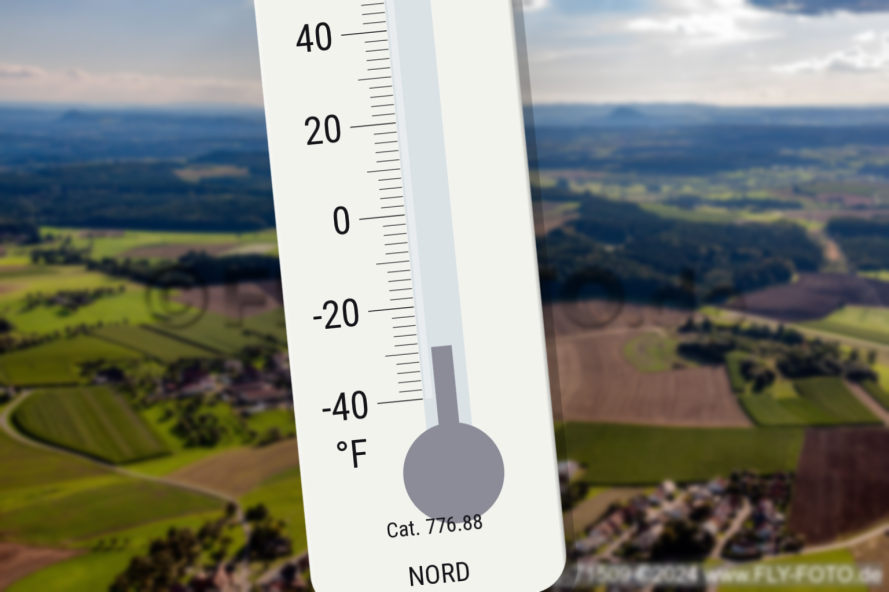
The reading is -29 °F
